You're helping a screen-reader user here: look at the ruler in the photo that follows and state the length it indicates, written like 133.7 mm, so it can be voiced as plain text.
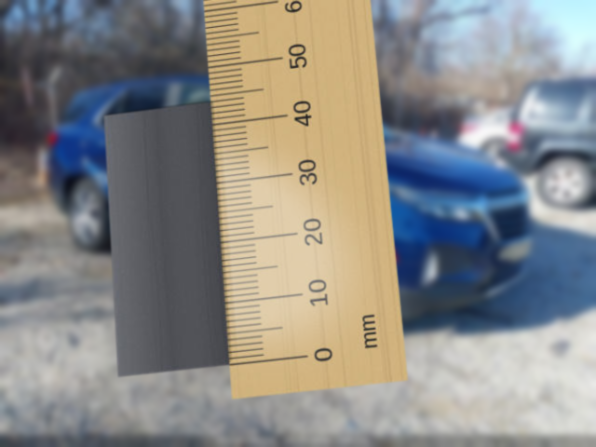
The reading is 44 mm
